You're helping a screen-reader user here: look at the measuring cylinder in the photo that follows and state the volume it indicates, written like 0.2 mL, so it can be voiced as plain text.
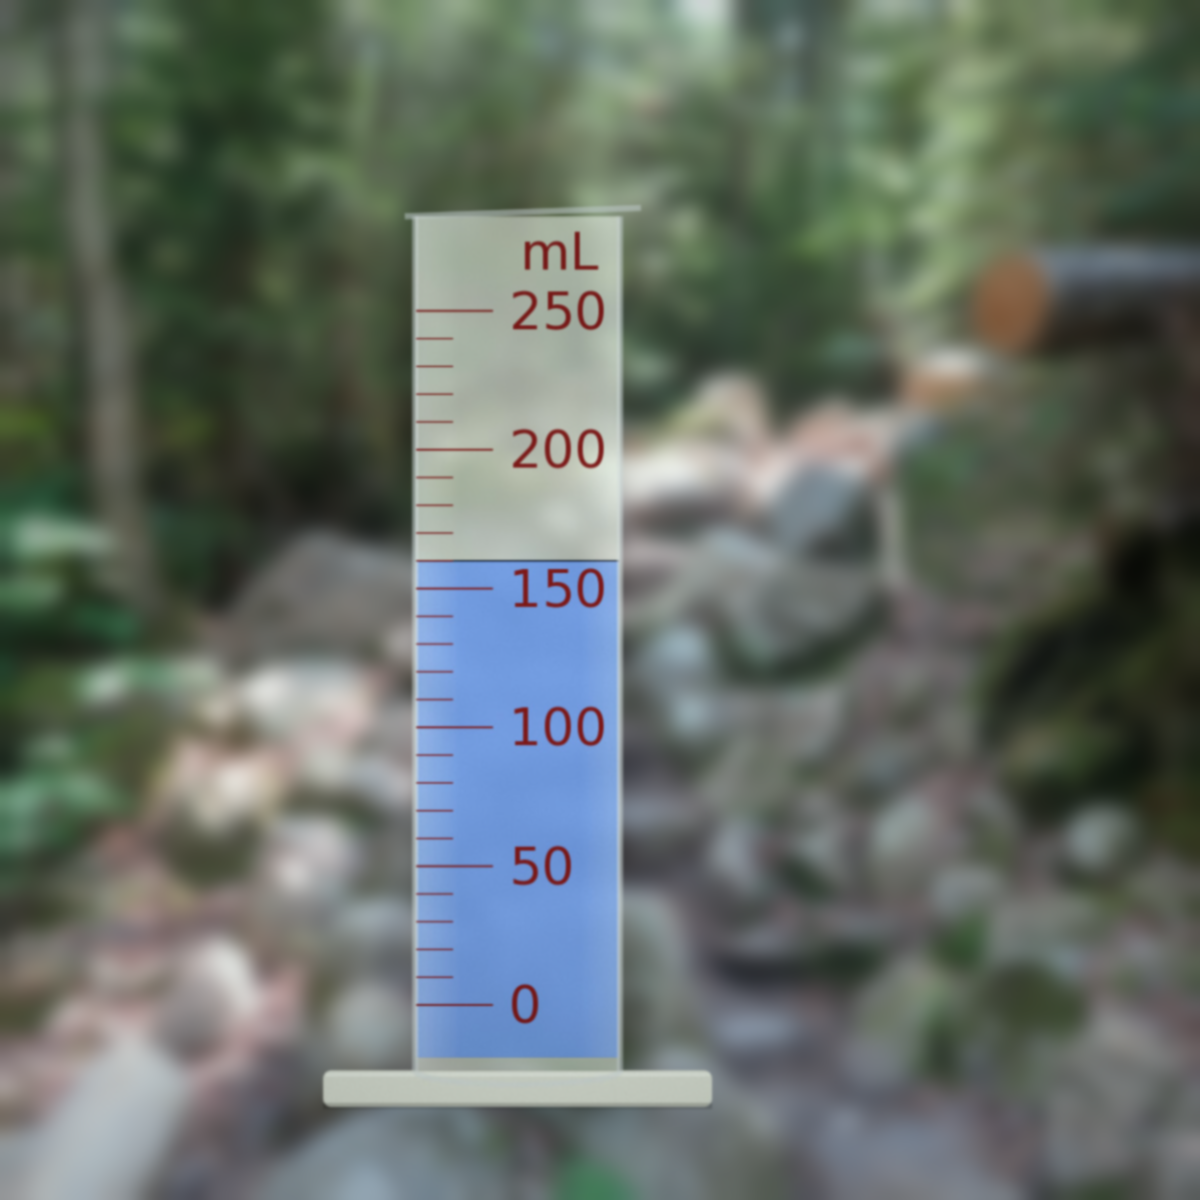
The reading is 160 mL
